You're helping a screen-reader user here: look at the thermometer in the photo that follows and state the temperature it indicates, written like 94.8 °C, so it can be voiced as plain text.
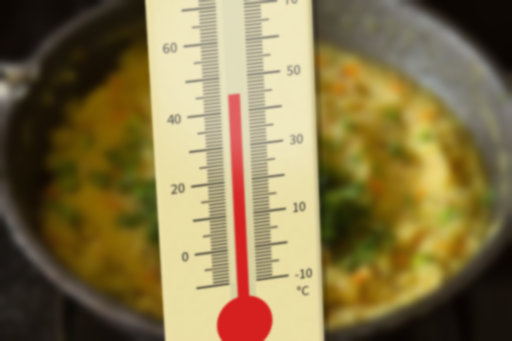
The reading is 45 °C
